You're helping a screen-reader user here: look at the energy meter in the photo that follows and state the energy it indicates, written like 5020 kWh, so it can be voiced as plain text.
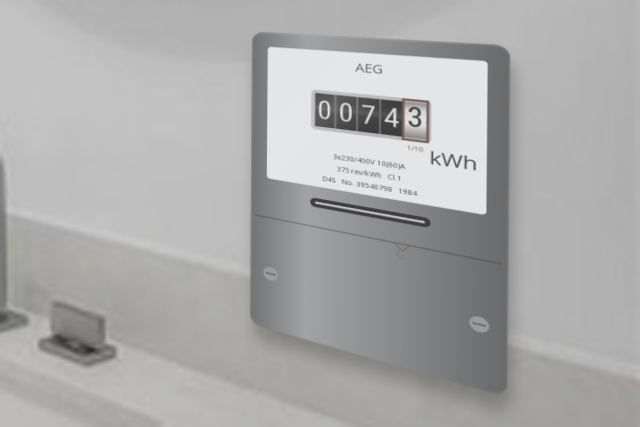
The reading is 74.3 kWh
